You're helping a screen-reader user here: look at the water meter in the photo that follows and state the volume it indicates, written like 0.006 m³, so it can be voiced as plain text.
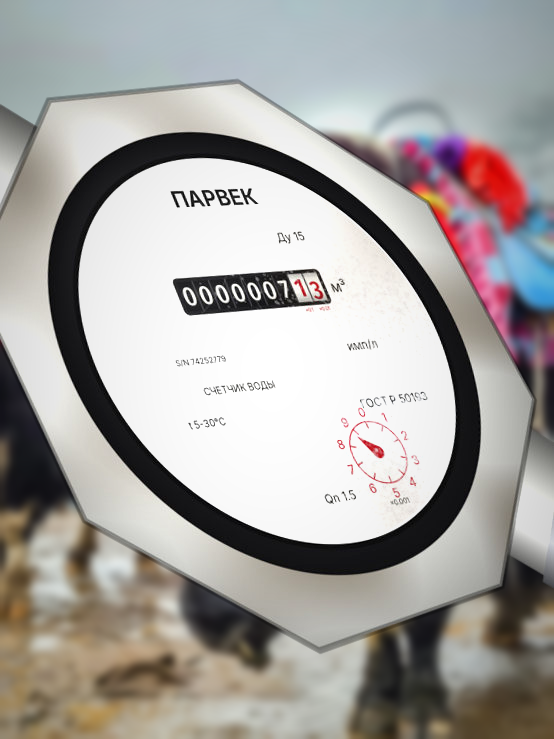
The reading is 7.128 m³
